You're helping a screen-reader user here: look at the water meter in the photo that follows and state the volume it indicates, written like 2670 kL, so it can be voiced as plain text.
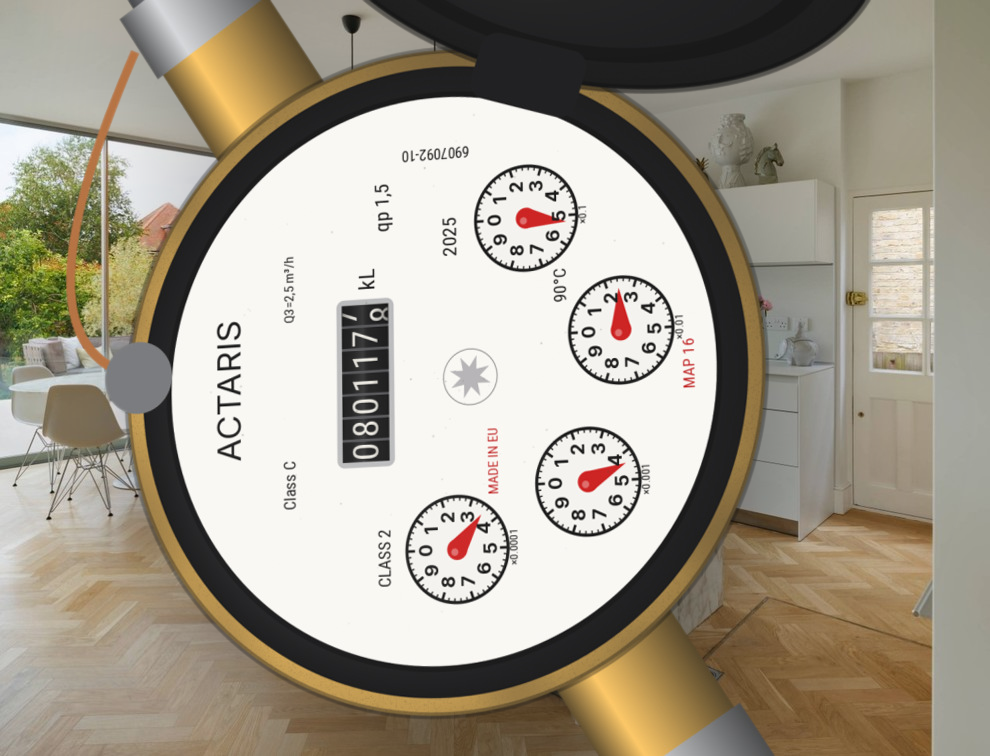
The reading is 801177.5243 kL
